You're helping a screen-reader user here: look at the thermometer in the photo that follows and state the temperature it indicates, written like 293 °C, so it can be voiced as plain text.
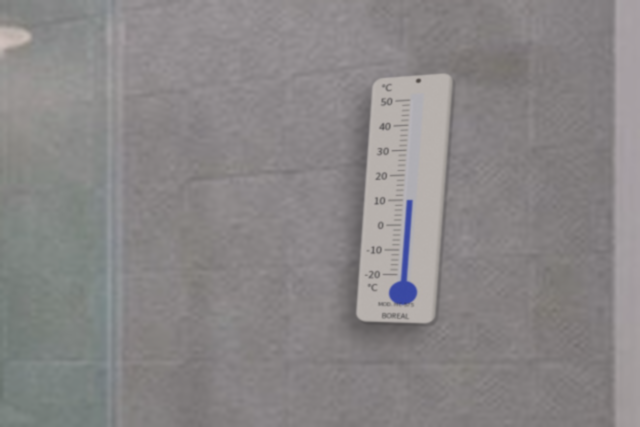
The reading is 10 °C
